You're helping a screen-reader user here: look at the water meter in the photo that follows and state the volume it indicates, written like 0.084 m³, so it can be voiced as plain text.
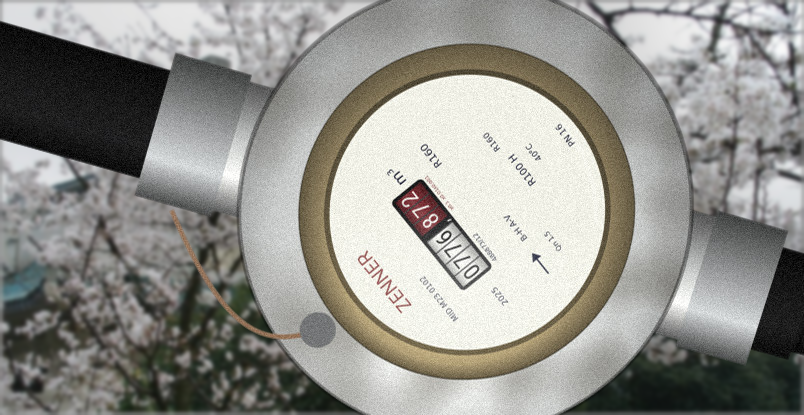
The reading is 776.872 m³
